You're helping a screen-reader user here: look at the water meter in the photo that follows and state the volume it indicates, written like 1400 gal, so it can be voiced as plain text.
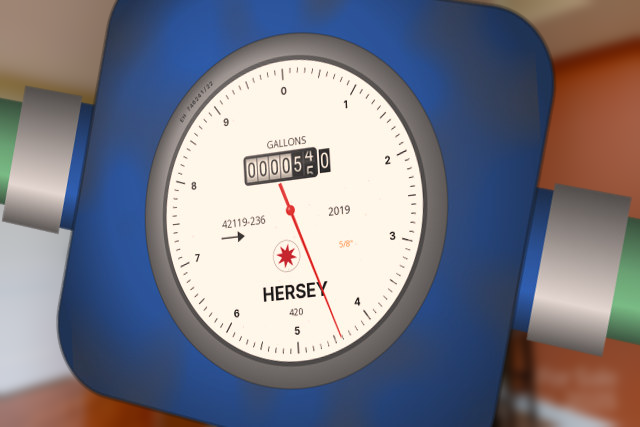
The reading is 544.4 gal
